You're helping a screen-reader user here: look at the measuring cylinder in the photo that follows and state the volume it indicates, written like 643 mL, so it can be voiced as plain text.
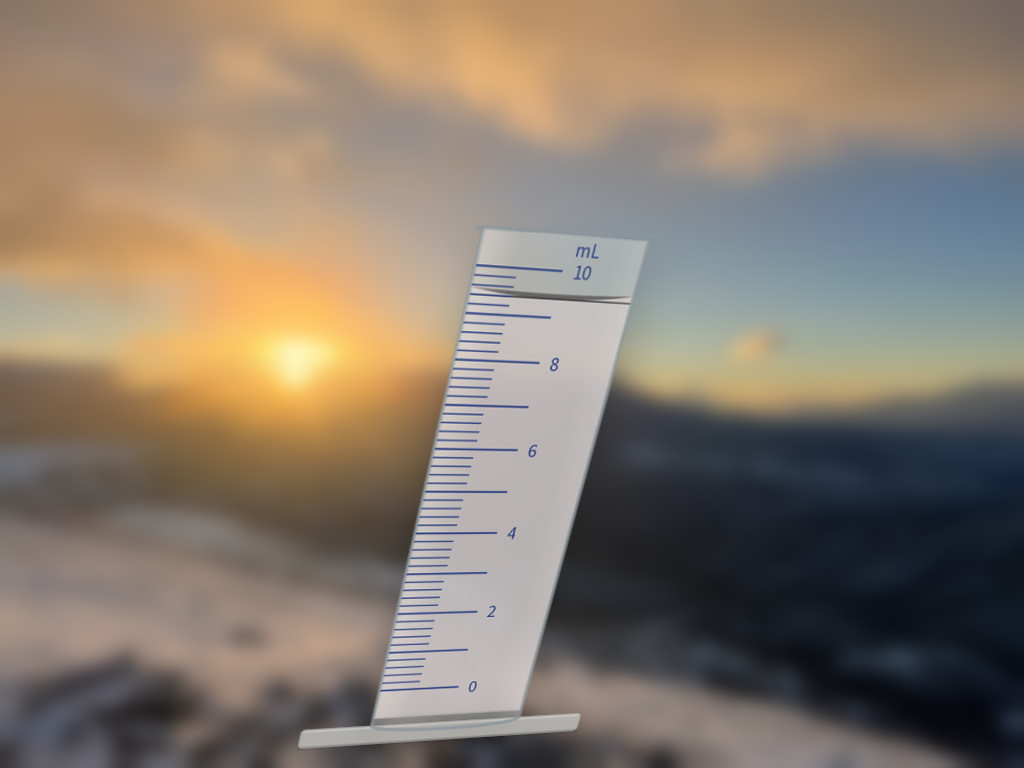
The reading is 9.4 mL
